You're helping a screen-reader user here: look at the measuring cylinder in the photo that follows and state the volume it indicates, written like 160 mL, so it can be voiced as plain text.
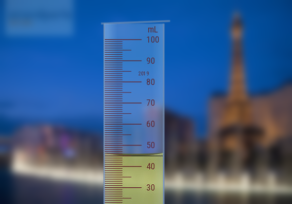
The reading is 45 mL
